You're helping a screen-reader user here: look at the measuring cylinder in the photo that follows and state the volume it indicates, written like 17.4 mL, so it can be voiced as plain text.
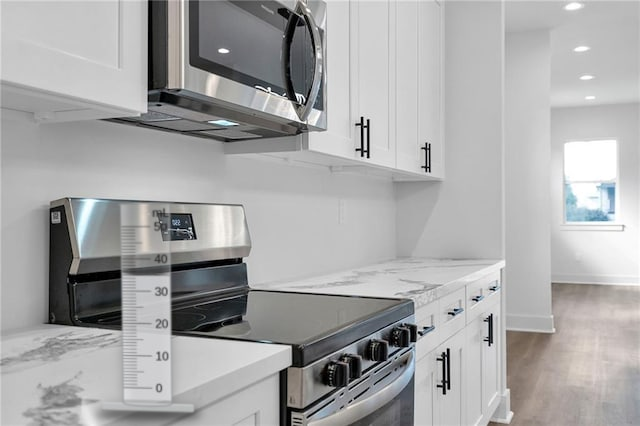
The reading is 35 mL
